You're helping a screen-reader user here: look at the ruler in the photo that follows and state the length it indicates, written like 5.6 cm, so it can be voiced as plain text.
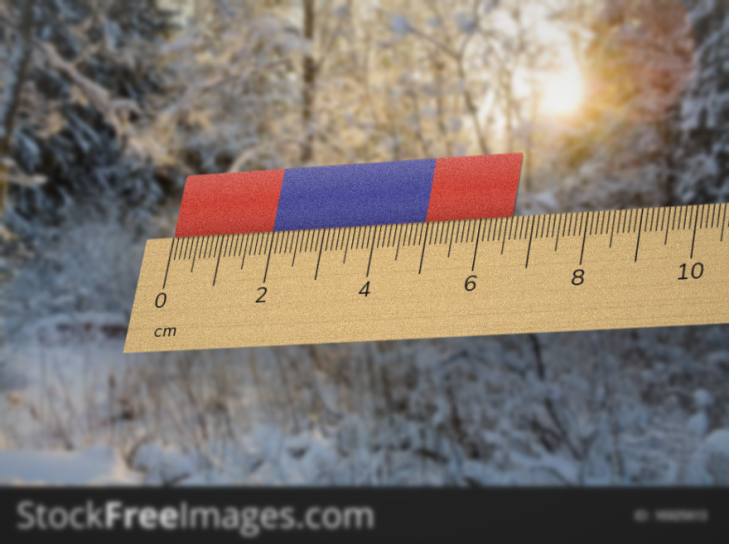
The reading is 6.6 cm
